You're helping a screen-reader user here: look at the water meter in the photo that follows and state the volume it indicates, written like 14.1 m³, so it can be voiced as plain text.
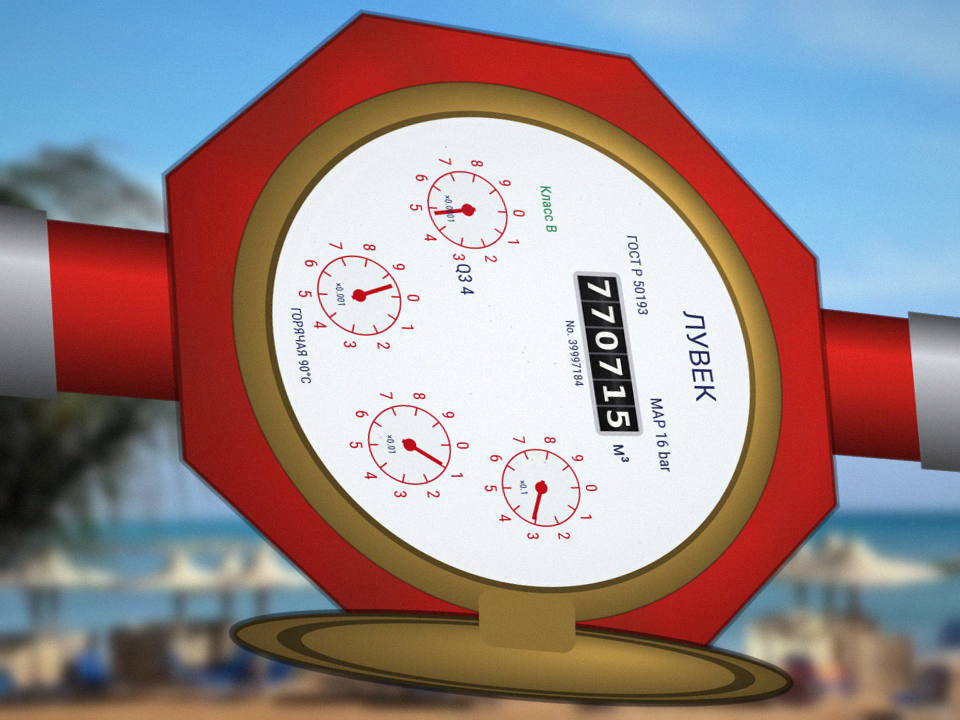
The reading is 770715.3094 m³
